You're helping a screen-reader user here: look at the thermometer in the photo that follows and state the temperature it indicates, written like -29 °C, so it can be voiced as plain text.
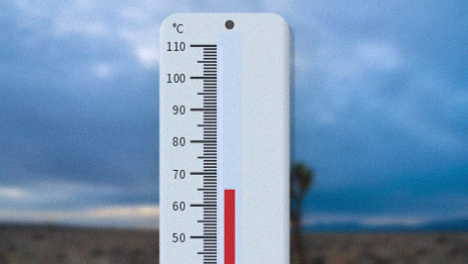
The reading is 65 °C
